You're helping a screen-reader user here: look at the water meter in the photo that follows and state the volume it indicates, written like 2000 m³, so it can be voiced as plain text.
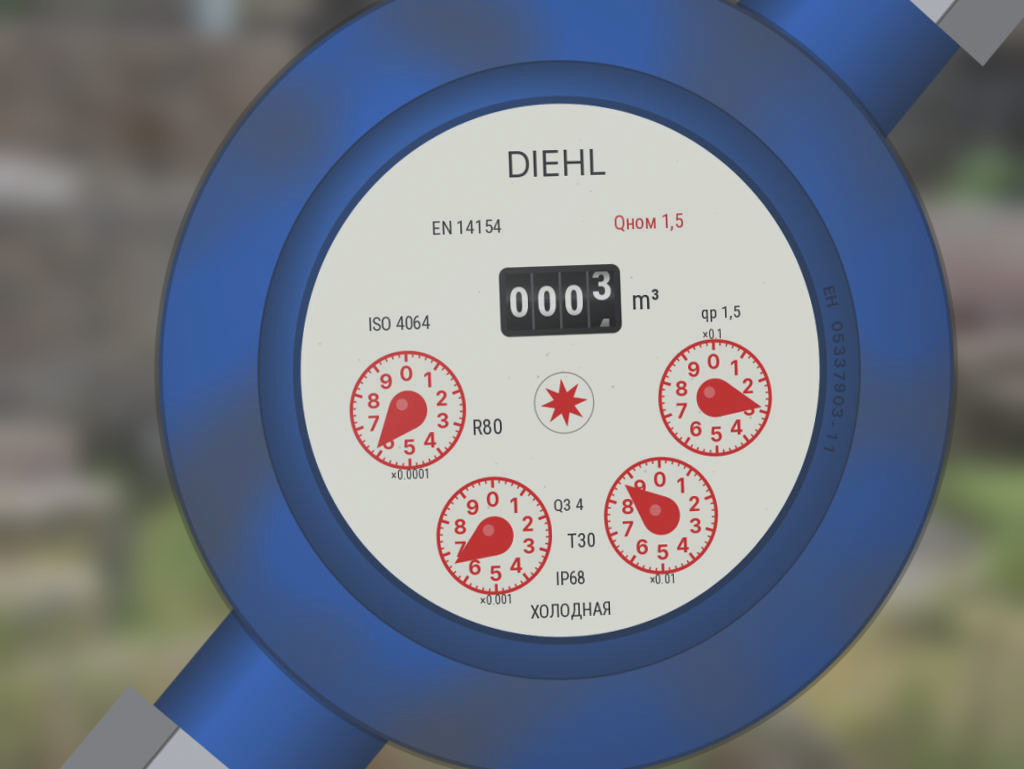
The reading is 3.2866 m³
